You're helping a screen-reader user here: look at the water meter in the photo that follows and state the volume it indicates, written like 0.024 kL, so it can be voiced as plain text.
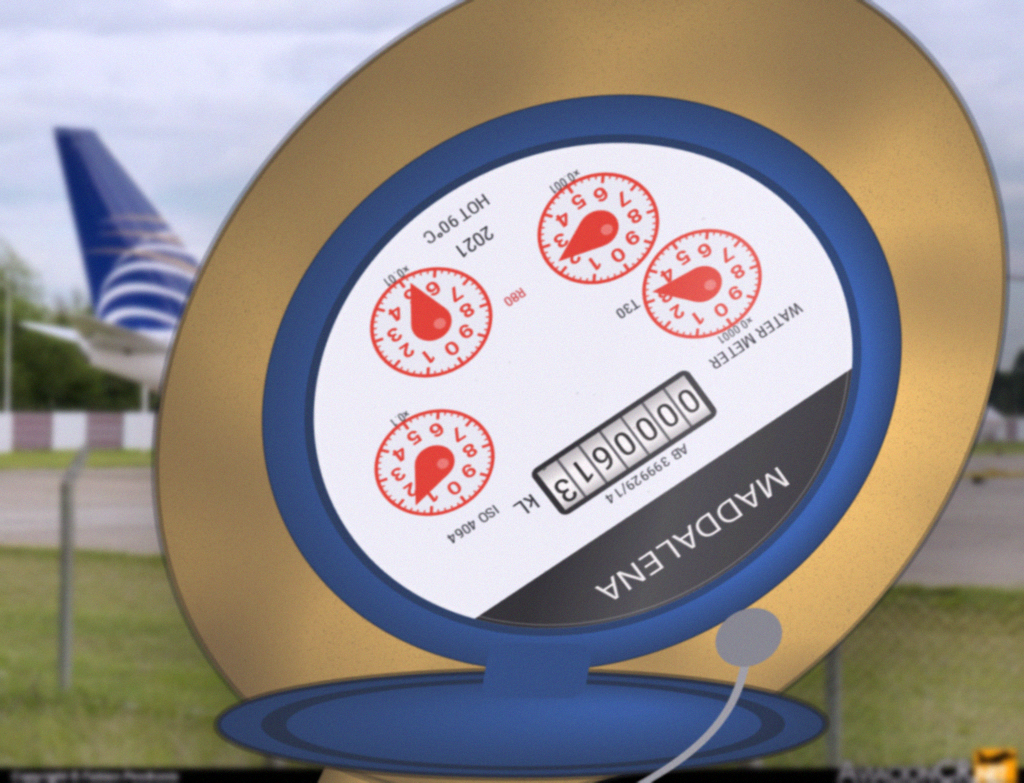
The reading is 613.1523 kL
